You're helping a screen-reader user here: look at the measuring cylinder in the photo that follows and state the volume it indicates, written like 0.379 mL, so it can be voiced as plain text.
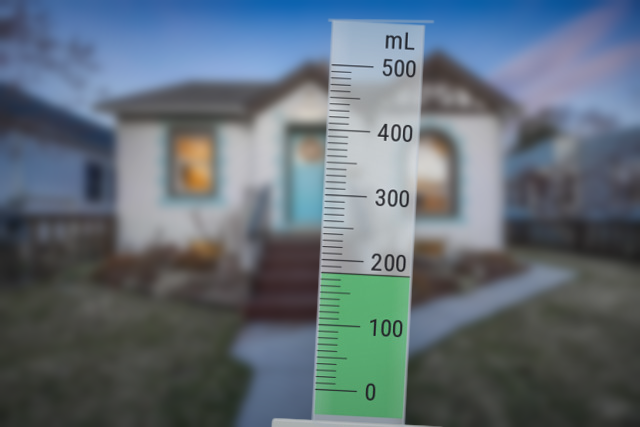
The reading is 180 mL
